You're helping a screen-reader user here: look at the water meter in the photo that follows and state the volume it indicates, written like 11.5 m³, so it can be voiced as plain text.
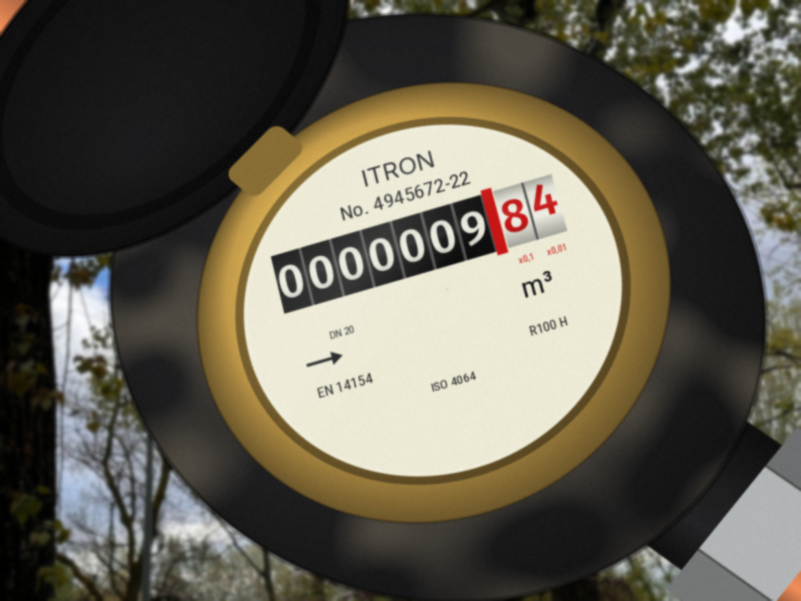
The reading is 9.84 m³
